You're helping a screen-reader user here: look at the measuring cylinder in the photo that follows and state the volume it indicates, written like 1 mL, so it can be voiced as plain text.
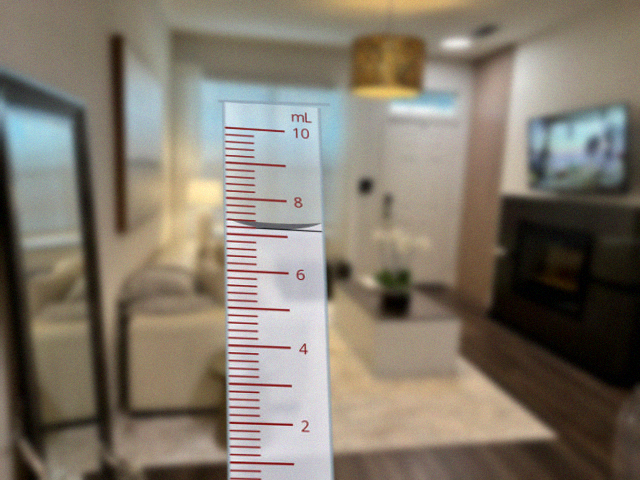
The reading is 7.2 mL
